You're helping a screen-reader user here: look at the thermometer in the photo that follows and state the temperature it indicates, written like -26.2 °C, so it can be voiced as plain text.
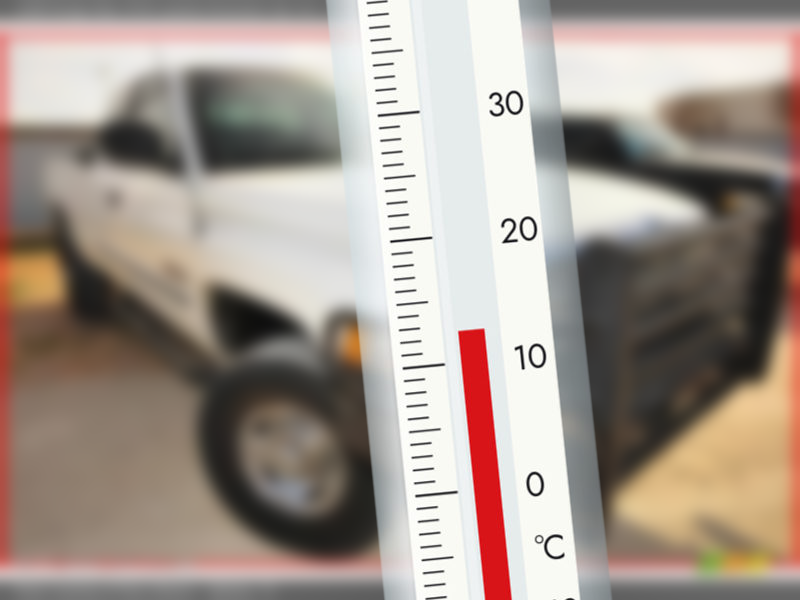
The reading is 12.5 °C
